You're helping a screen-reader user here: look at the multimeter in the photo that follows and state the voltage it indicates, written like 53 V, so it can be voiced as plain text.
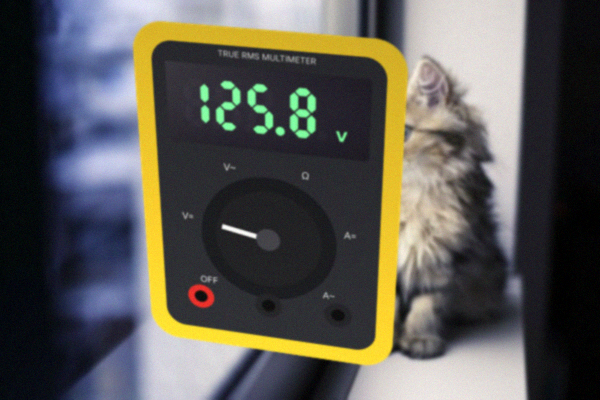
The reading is 125.8 V
